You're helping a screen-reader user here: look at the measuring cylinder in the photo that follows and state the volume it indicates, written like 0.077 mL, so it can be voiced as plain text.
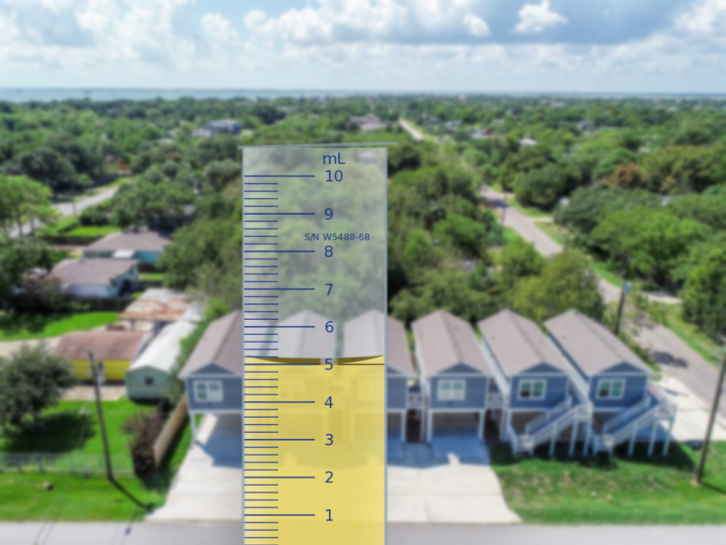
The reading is 5 mL
